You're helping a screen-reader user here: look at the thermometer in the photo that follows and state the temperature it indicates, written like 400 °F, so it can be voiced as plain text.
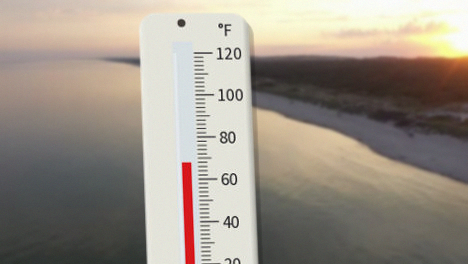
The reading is 68 °F
